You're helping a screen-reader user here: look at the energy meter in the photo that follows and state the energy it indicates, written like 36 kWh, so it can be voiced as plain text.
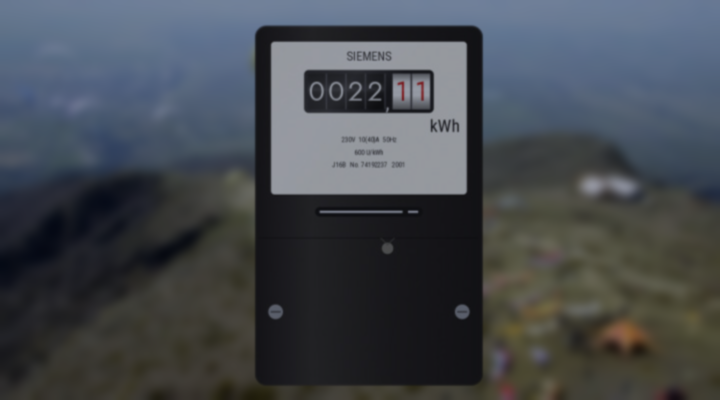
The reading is 22.11 kWh
